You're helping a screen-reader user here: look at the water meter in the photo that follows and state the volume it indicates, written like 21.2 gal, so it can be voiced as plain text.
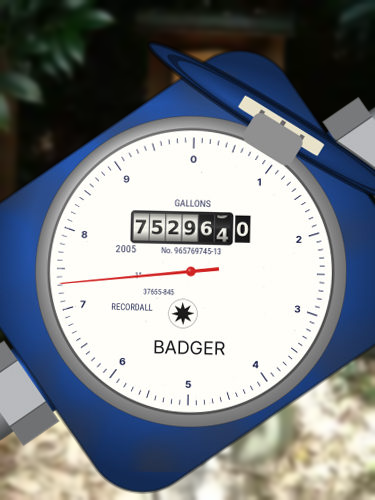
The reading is 7529637.3 gal
